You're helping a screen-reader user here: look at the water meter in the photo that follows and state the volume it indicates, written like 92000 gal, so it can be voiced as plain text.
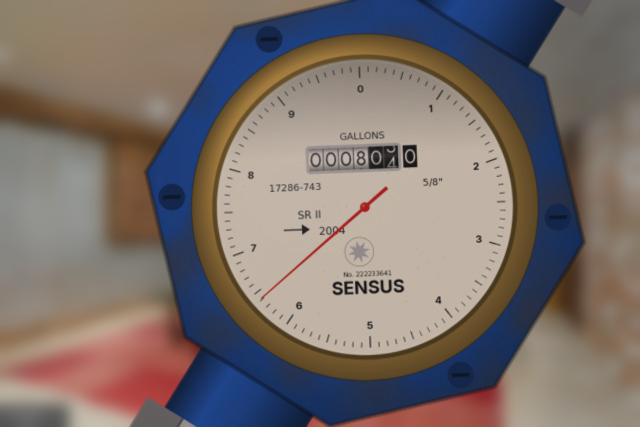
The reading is 8036.4 gal
